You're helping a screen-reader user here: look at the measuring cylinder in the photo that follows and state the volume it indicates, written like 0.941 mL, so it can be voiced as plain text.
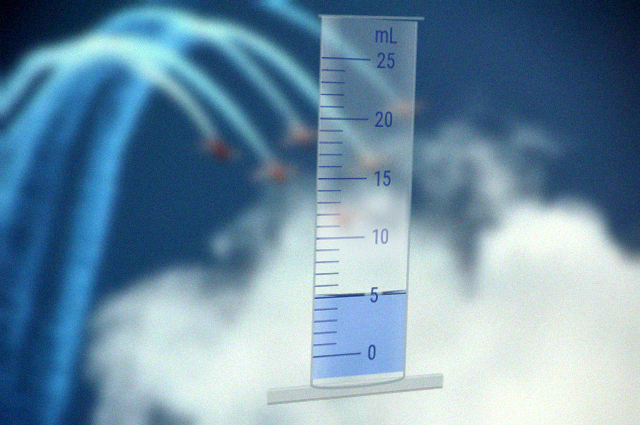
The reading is 5 mL
